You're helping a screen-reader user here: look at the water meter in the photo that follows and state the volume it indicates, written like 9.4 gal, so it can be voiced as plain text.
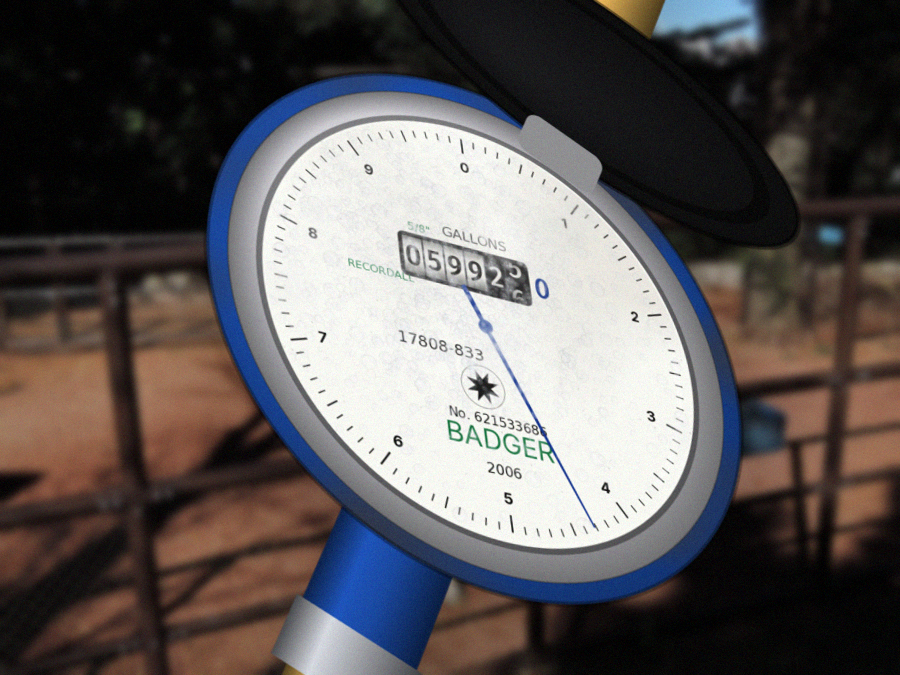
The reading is 599254.3 gal
